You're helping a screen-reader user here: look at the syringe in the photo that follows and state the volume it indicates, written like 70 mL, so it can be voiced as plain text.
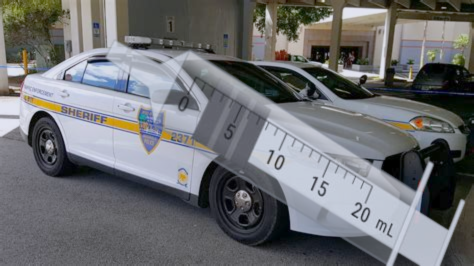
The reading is 2 mL
